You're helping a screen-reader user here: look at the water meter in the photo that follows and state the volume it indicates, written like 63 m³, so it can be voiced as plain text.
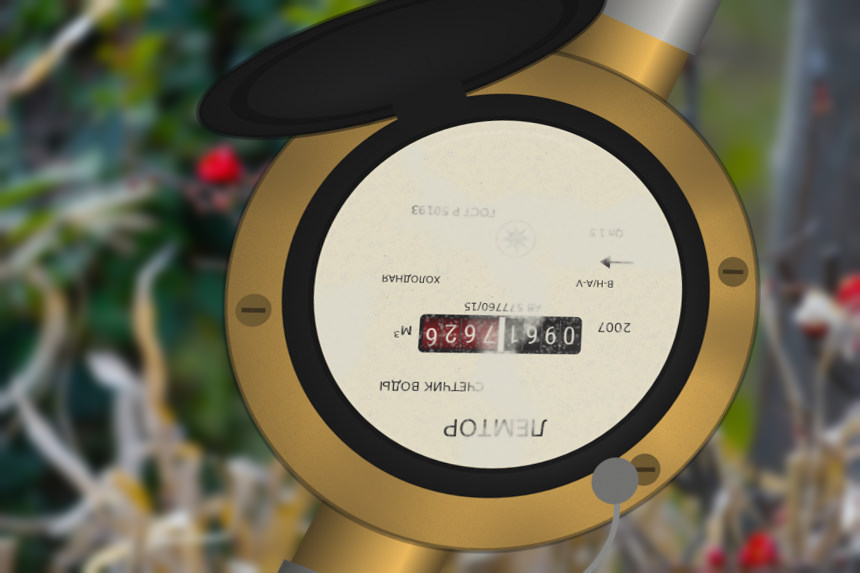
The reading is 961.7626 m³
